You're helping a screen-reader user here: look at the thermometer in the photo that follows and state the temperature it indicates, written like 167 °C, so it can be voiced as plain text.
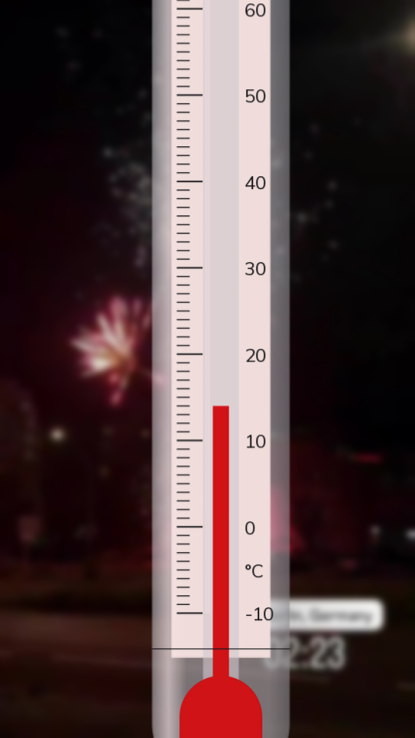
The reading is 14 °C
